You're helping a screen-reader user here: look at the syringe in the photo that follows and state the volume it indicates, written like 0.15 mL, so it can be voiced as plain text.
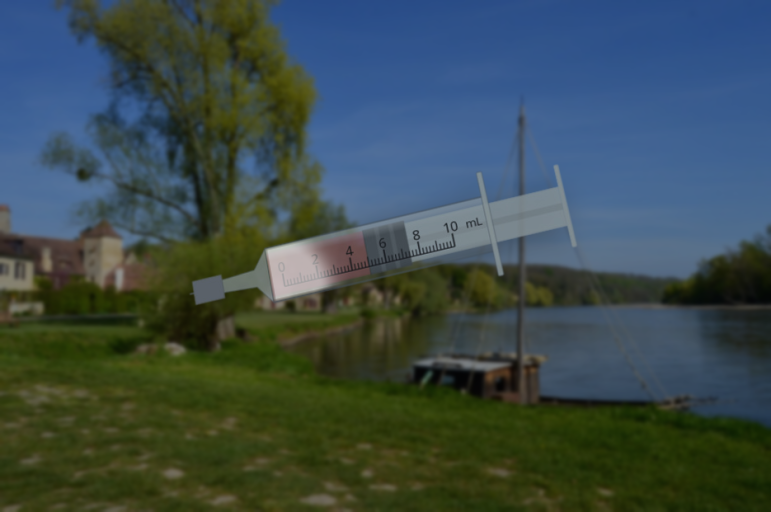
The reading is 5 mL
